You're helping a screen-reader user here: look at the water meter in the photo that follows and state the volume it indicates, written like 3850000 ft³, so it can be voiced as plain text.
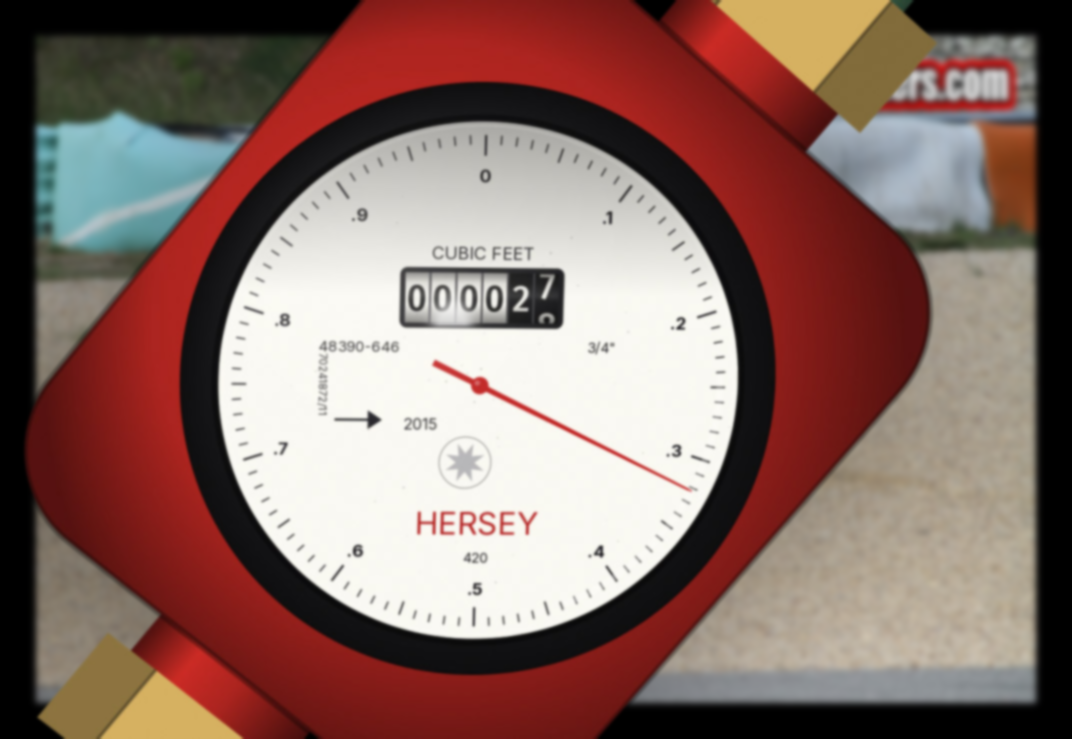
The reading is 27.32 ft³
